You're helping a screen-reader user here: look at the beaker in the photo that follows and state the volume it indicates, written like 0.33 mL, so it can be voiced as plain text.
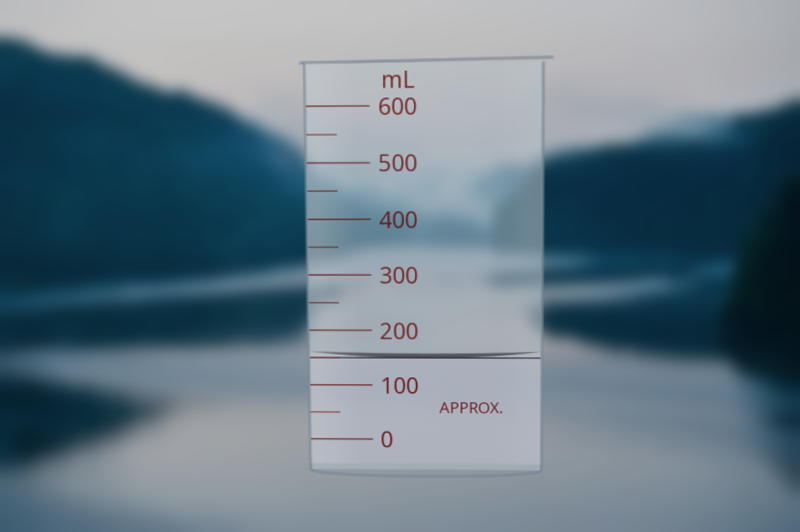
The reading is 150 mL
